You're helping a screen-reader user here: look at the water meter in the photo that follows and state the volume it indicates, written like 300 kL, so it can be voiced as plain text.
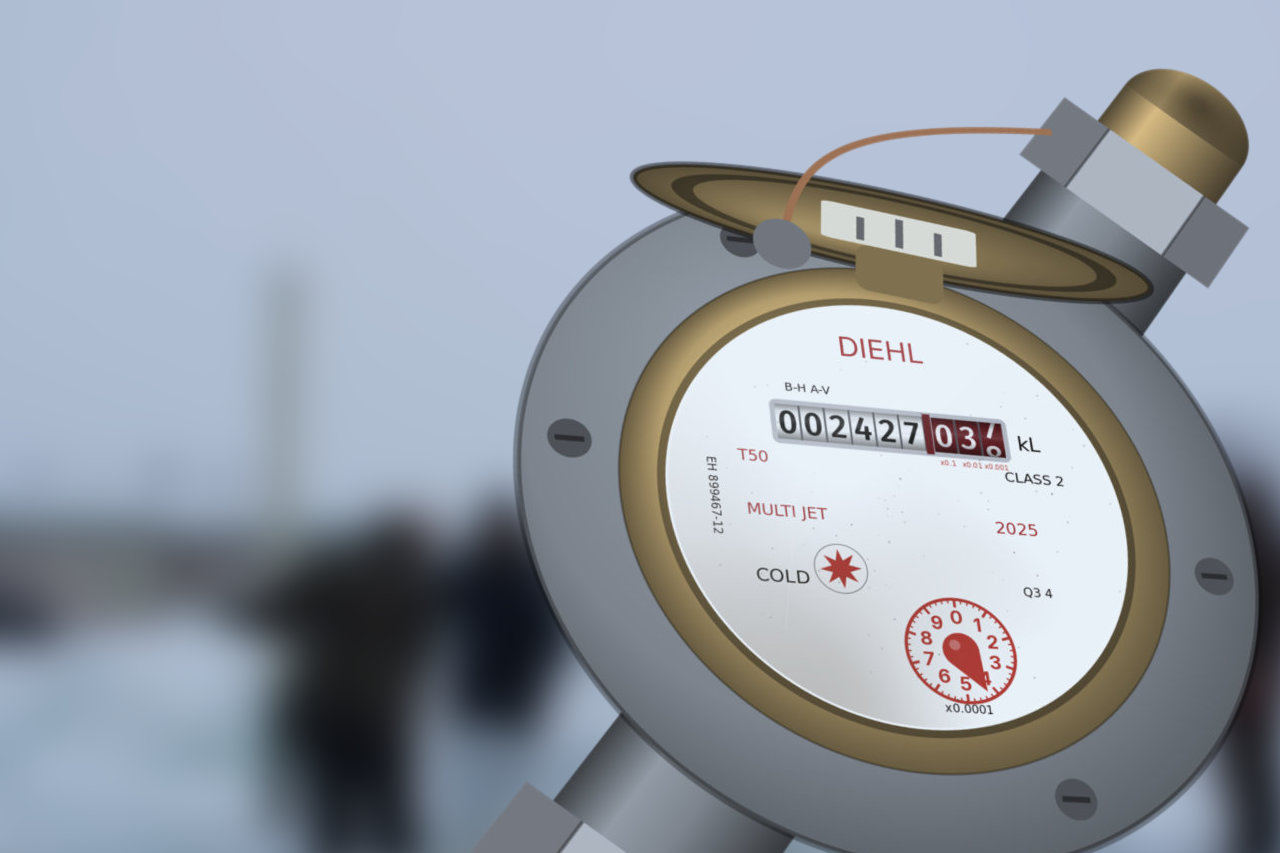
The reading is 2427.0374 kL
